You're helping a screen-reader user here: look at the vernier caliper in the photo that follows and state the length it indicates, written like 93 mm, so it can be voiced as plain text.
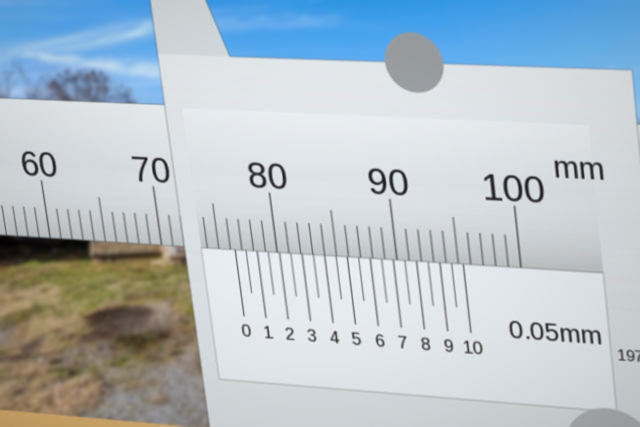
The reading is 76.4 mm
